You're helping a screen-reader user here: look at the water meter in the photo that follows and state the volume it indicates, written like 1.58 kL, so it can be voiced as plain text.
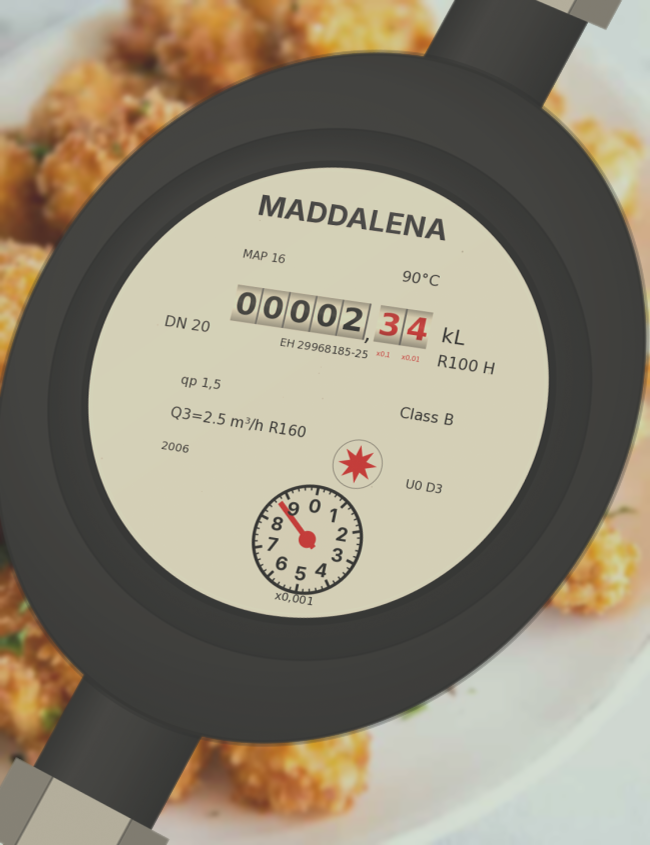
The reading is 2.348 kL
